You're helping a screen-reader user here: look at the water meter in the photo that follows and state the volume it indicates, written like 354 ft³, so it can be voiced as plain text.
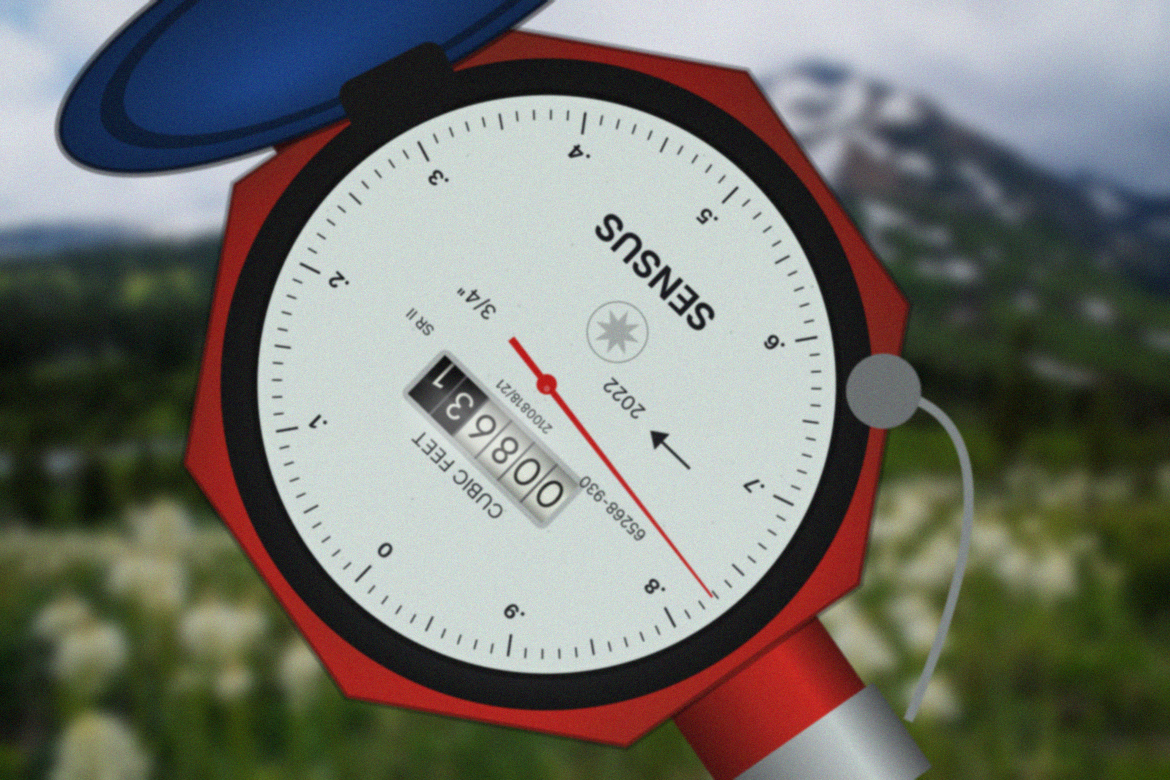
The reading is 8630.77 ft³
